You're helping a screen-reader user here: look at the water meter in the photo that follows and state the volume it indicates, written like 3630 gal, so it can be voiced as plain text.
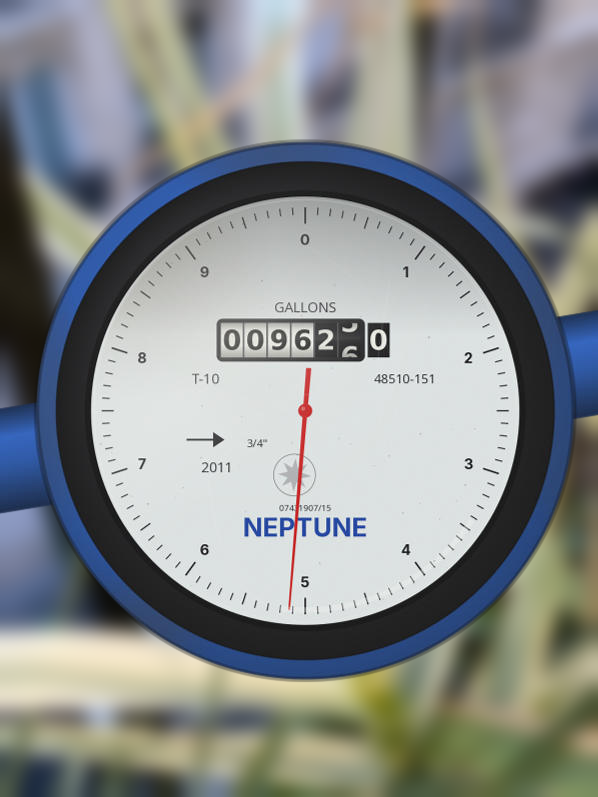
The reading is 96255.1 gal
